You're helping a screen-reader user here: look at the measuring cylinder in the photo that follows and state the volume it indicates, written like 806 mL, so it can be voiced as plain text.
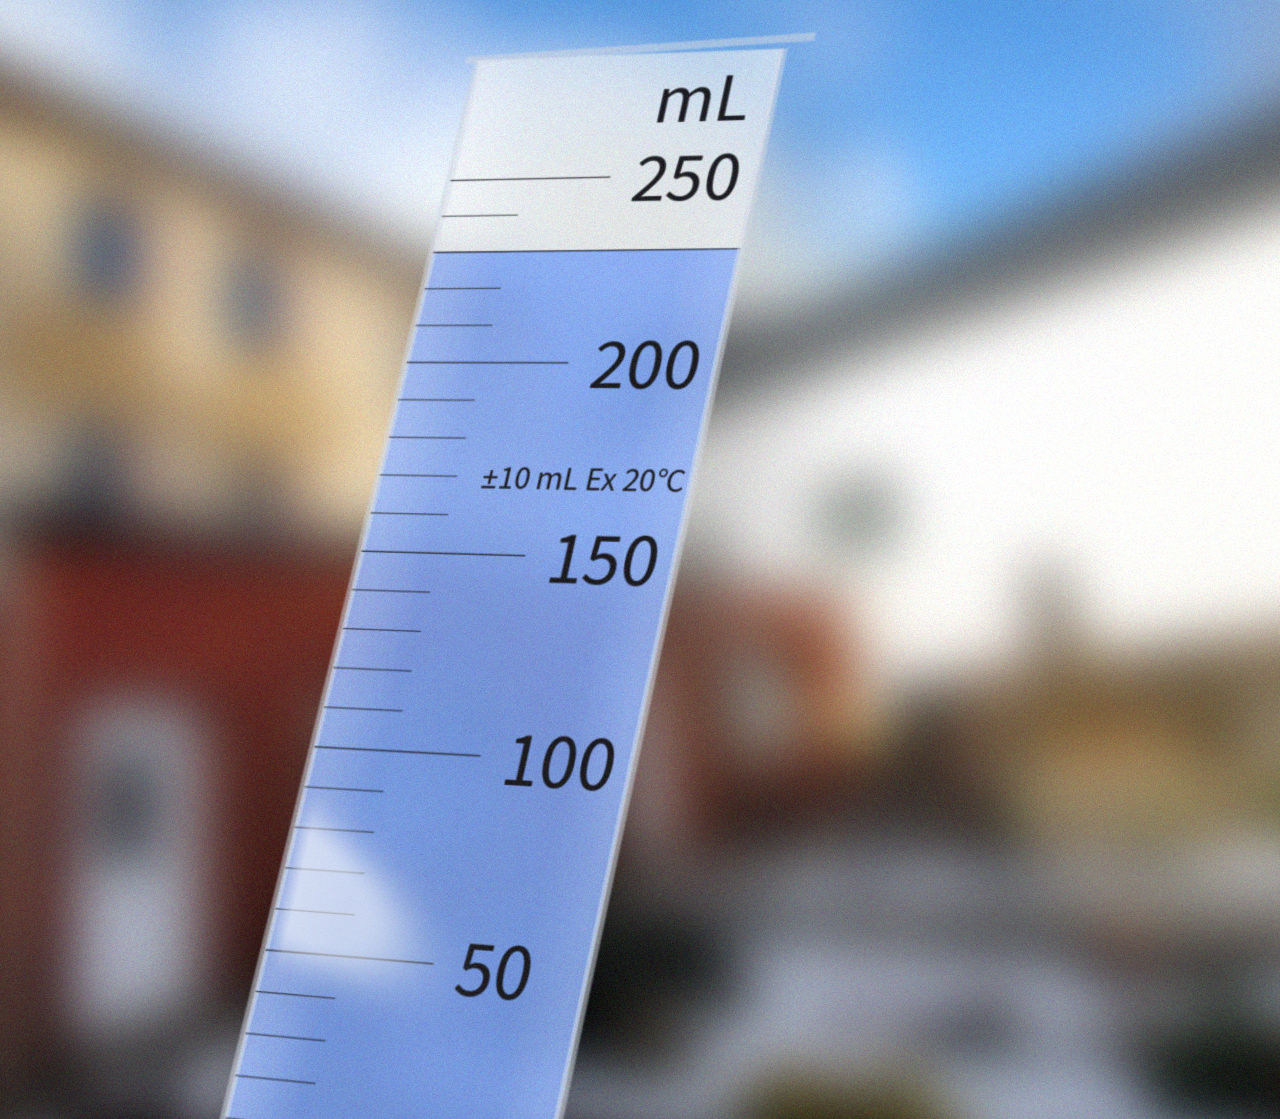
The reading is 230 mL
